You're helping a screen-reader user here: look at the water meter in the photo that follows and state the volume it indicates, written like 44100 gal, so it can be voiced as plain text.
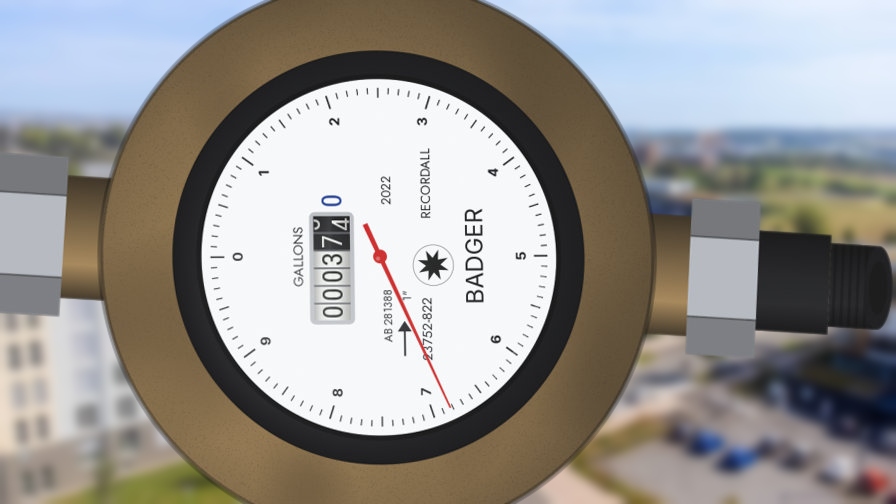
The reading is 3736.8 gal
